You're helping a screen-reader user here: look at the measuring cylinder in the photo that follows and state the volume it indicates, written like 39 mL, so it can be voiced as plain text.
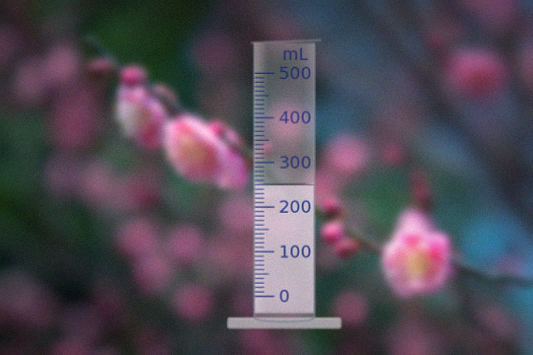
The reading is 250 mL
